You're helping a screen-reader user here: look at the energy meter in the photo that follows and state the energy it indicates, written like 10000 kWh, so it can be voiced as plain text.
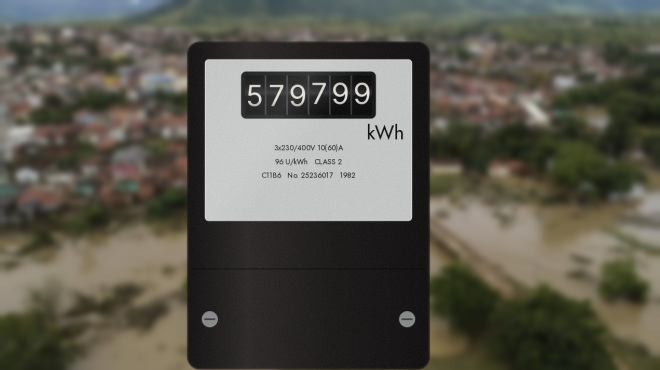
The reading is 579799 kWh
